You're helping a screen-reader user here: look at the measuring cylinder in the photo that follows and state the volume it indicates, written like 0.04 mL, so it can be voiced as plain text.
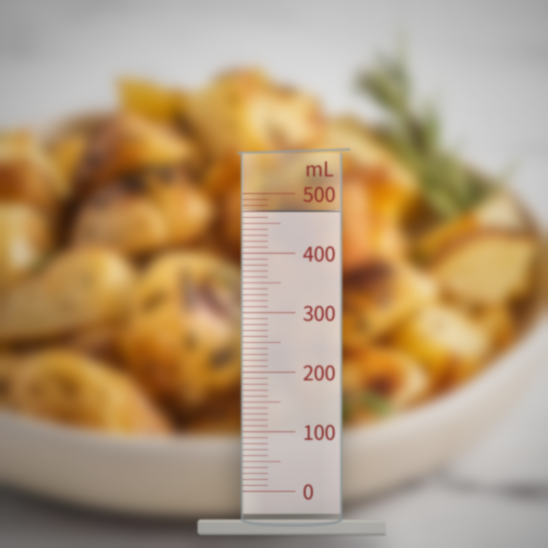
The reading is 470 mL
